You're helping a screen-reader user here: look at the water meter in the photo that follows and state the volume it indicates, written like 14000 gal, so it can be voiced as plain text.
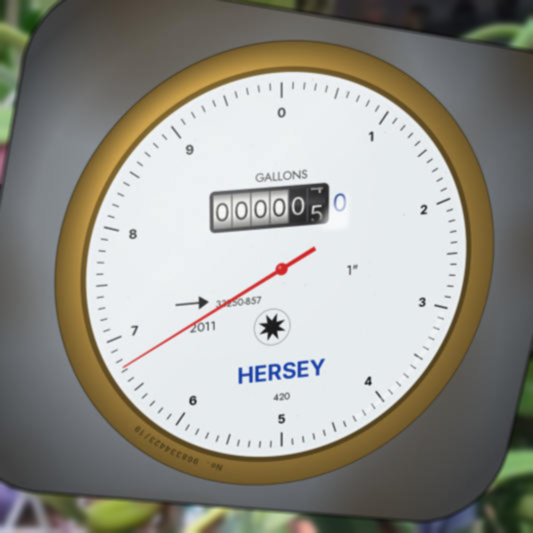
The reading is 46.7 gal
